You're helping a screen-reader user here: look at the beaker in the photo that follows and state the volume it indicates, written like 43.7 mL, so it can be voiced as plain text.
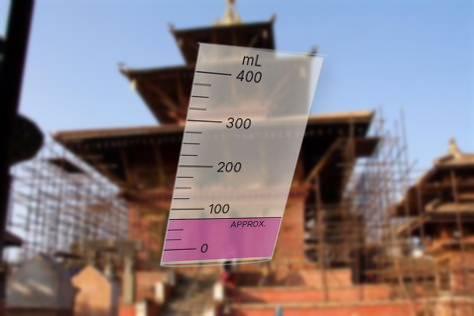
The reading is 75 mL
